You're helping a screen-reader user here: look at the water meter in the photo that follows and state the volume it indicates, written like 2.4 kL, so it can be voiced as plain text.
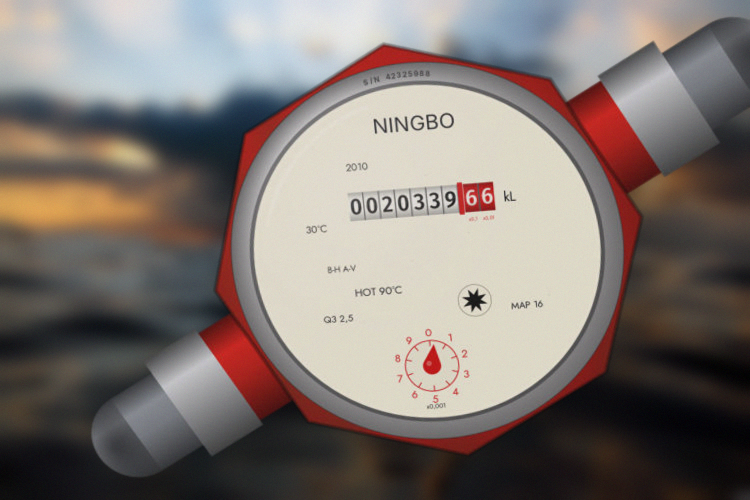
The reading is 20339.660 kL
